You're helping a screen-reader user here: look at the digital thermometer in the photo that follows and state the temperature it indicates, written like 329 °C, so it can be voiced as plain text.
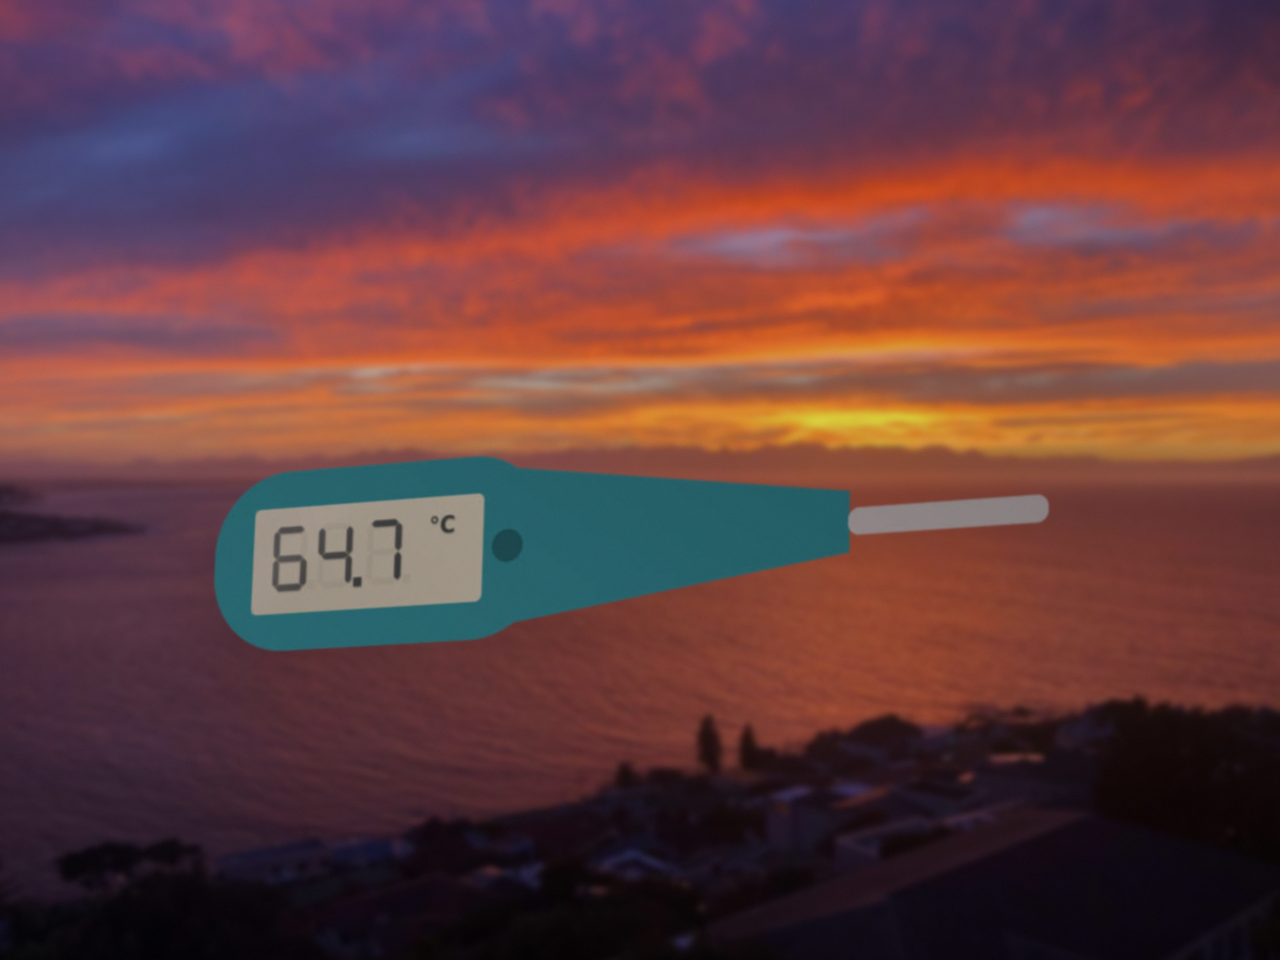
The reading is 64.7 °C
